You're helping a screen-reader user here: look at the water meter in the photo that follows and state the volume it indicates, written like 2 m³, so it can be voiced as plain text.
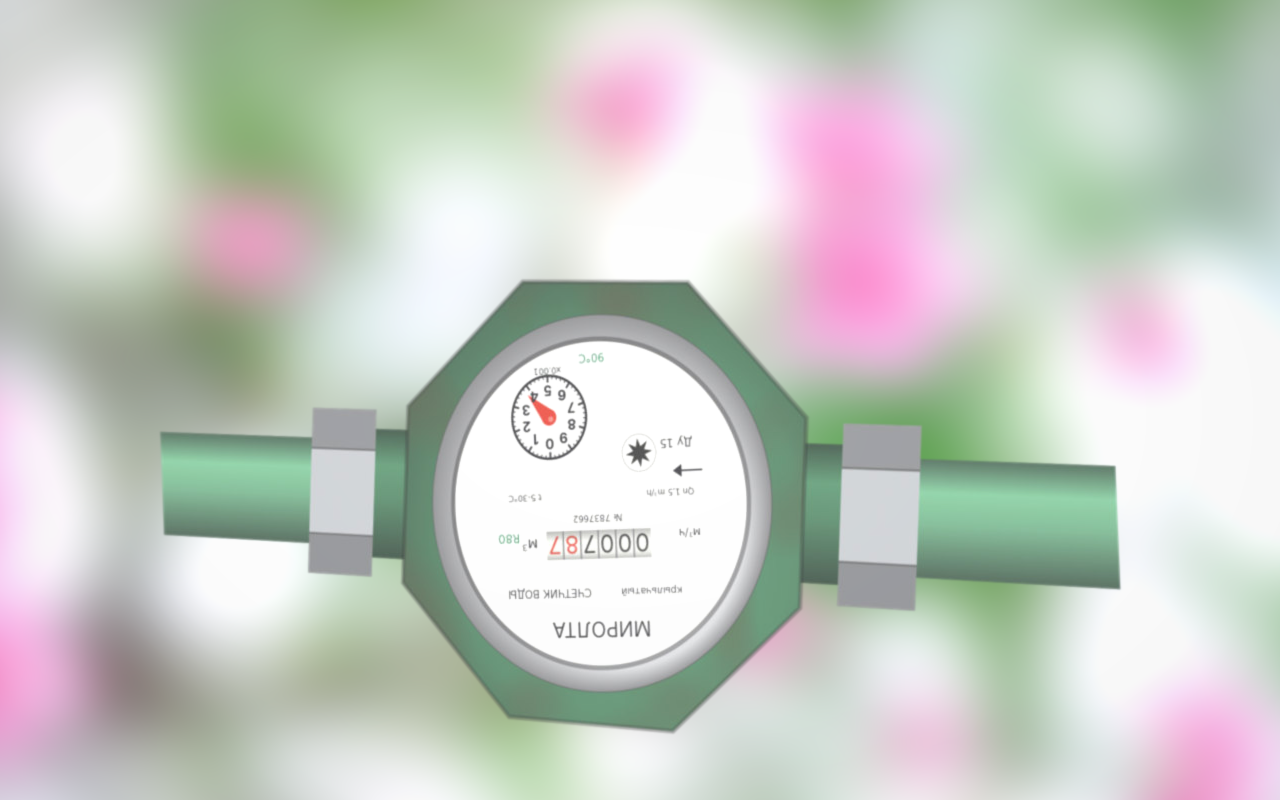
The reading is 7.873 m³
